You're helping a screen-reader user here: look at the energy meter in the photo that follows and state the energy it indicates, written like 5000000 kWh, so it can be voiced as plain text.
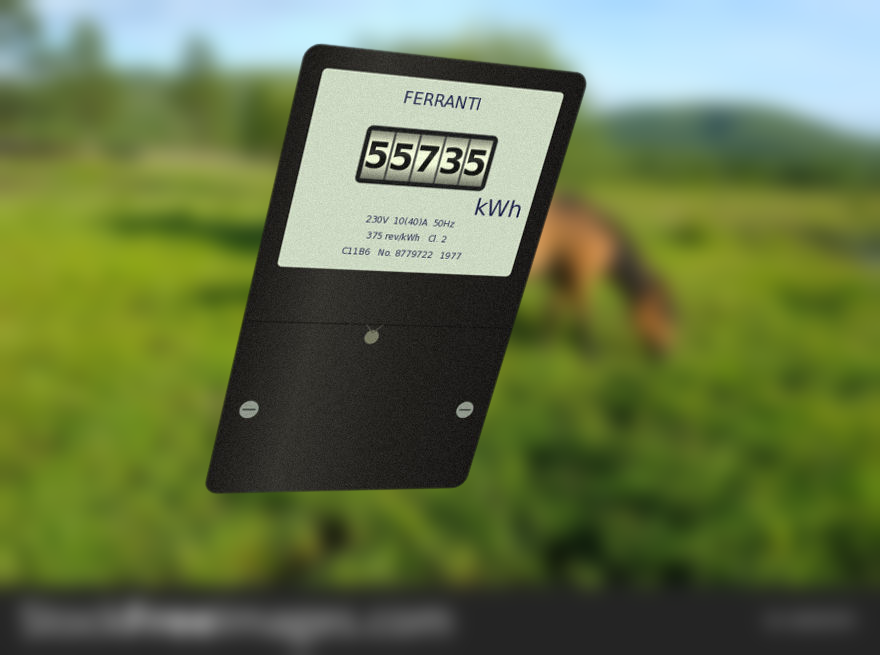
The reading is 55735 kWh
